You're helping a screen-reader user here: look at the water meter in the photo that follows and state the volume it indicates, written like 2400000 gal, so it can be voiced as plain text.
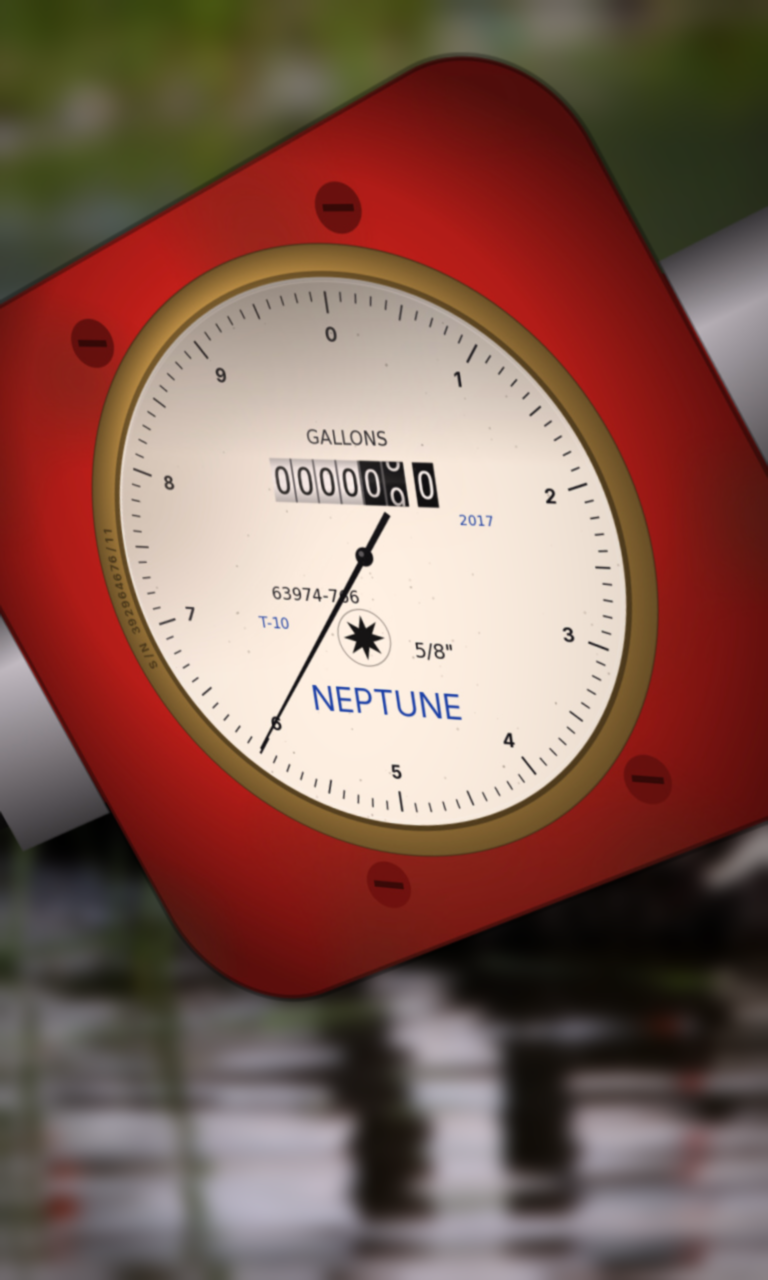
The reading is 86.0 gal
